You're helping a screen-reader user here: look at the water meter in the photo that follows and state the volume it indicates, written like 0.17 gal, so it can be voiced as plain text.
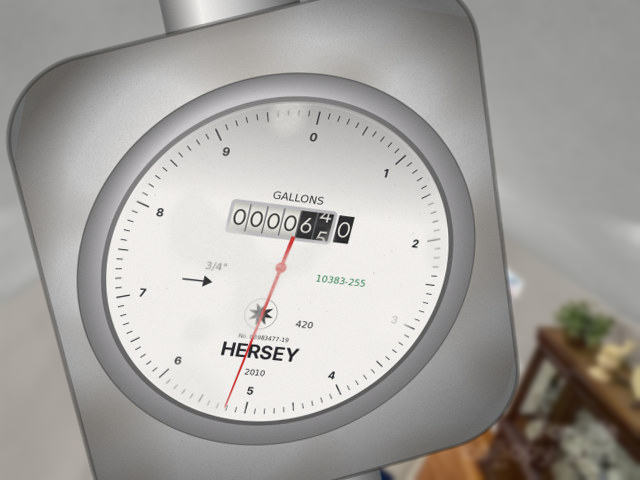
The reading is 645.2 gal
